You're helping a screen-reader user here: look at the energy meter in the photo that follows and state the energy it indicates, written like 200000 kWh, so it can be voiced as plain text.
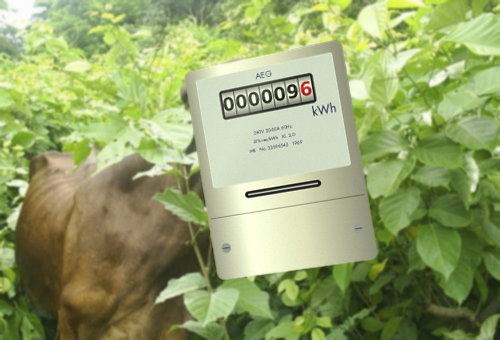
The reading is 9.6 kWh
